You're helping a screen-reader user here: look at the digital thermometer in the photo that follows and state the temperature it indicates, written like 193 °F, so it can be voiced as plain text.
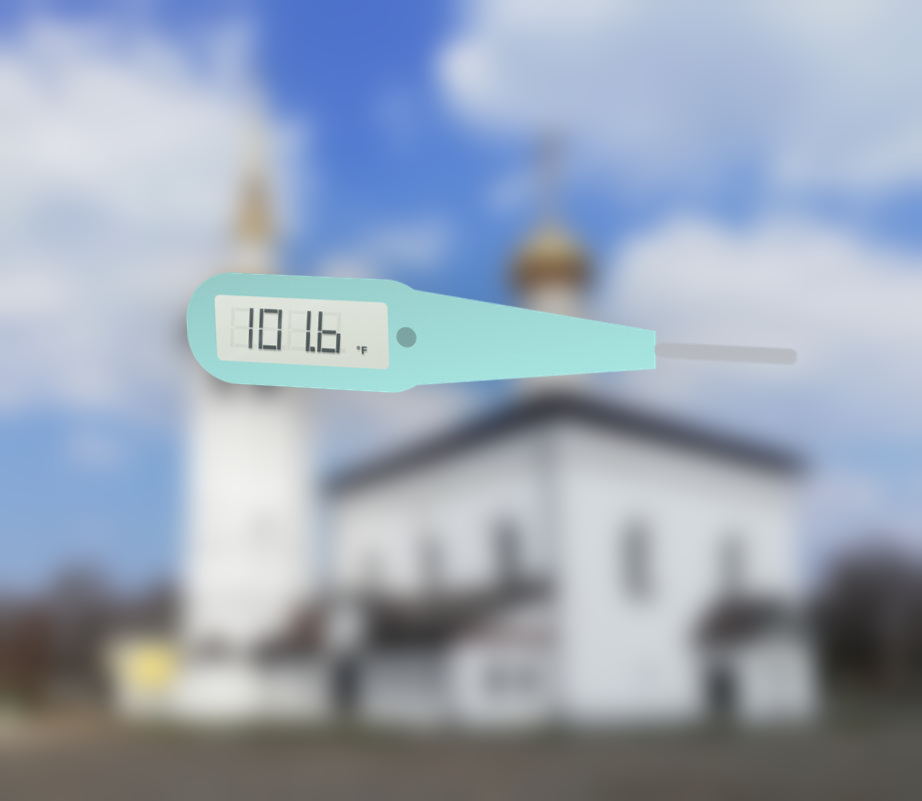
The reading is 101.6 °F
